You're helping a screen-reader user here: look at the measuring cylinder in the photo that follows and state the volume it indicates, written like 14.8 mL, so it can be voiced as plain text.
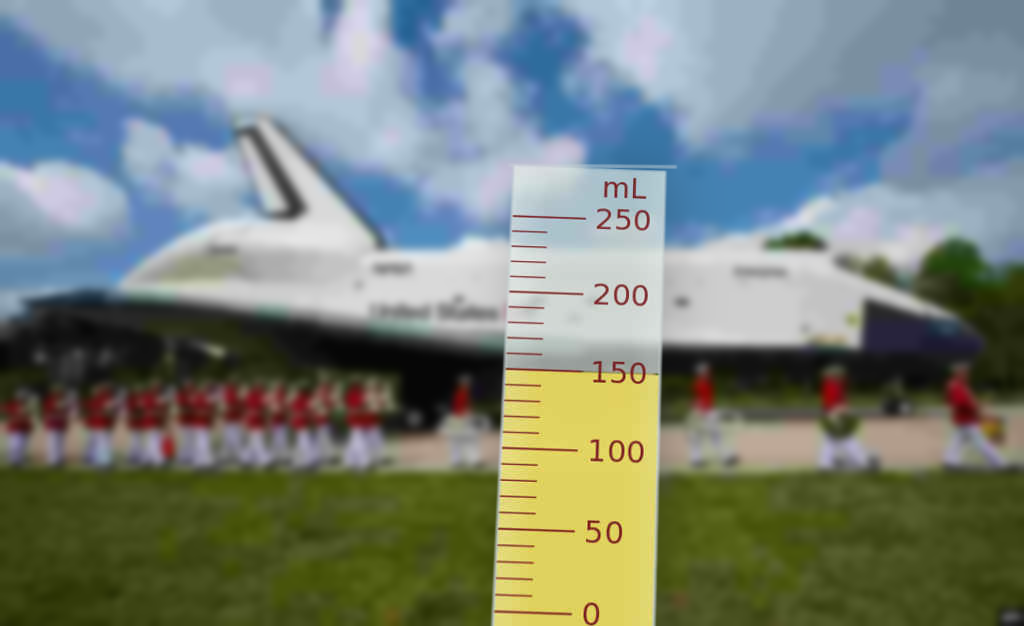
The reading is 150 mL
